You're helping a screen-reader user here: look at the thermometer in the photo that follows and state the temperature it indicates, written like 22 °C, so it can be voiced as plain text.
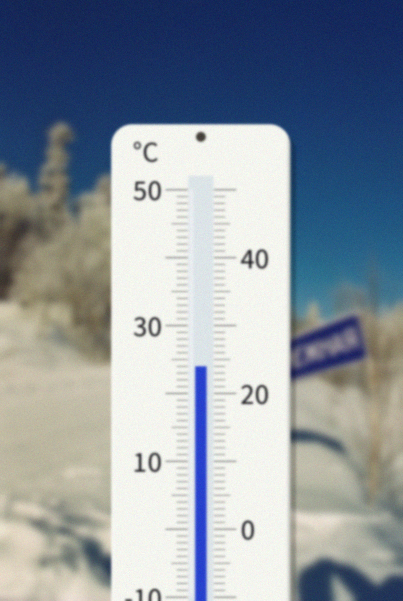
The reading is 24 °C
